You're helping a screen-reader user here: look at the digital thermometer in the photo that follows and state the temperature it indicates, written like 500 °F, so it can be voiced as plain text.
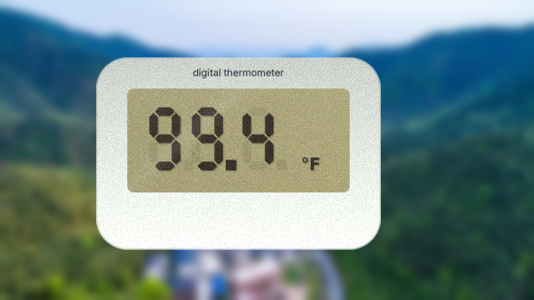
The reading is 99.4 °F
